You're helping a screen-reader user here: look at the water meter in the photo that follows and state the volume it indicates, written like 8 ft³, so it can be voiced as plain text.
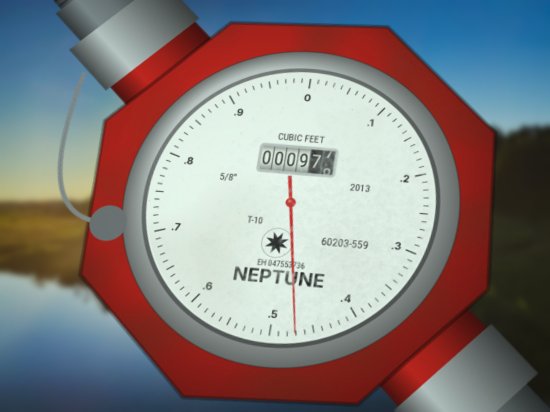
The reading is 977.47 ft³
